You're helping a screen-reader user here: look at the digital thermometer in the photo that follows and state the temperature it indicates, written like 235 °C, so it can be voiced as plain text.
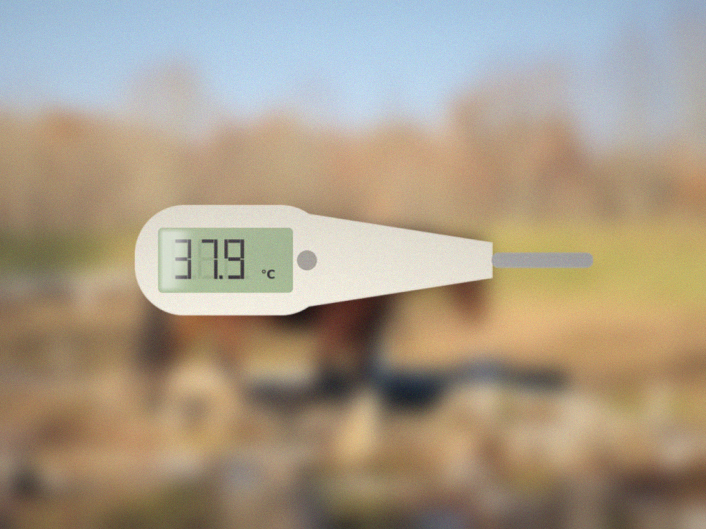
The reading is 37.9 °C
